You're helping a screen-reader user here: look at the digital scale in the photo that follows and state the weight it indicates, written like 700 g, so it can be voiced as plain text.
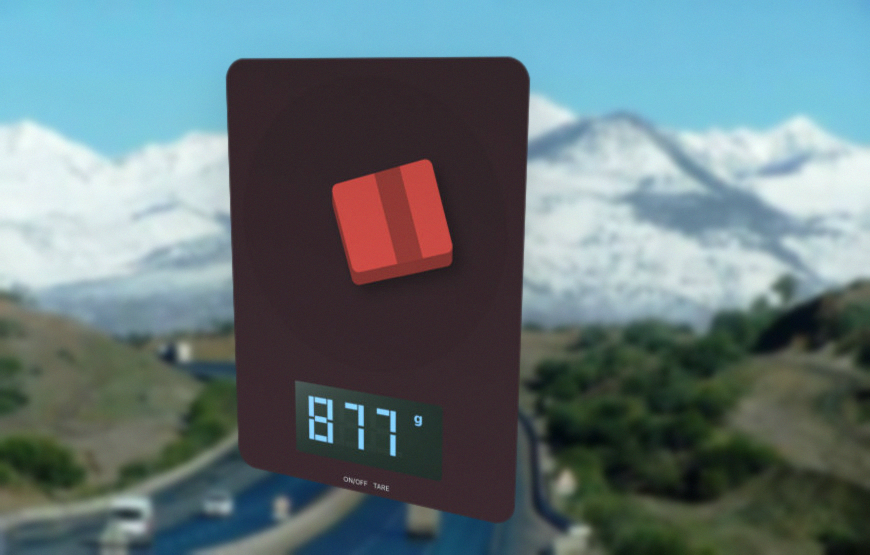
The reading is 877 g
